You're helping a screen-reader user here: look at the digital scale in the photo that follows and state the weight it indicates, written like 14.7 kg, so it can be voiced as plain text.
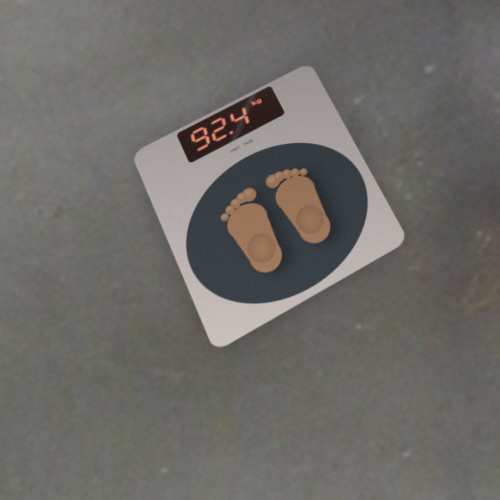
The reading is 92.4 kg
